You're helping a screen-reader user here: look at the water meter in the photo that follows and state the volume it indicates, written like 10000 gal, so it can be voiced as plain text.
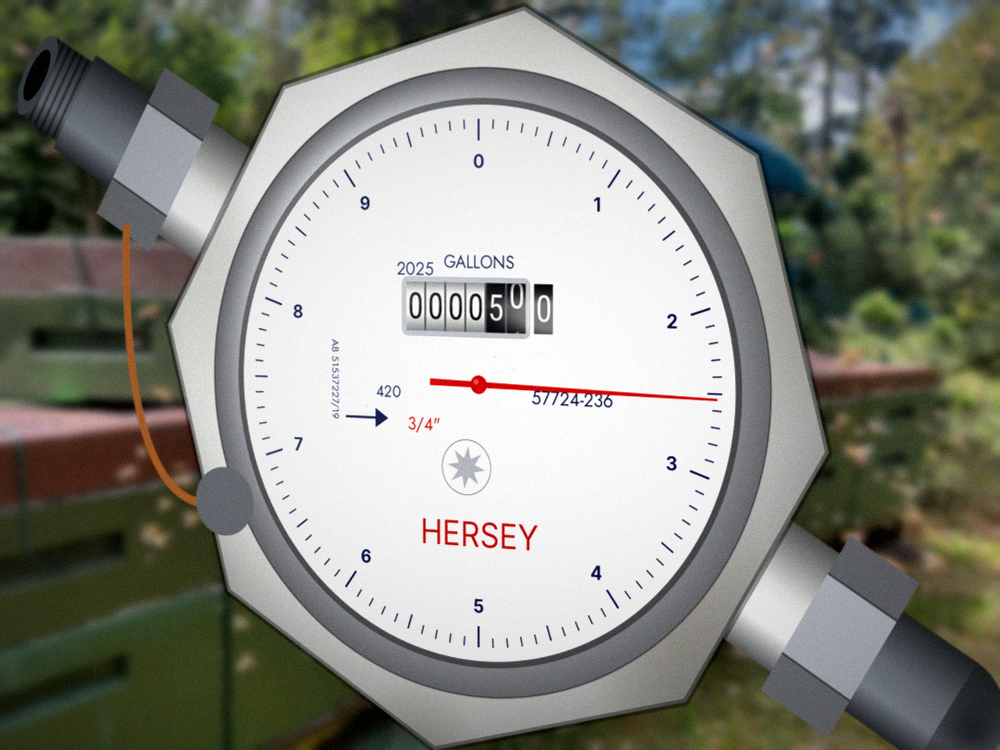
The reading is 502.5 gal
